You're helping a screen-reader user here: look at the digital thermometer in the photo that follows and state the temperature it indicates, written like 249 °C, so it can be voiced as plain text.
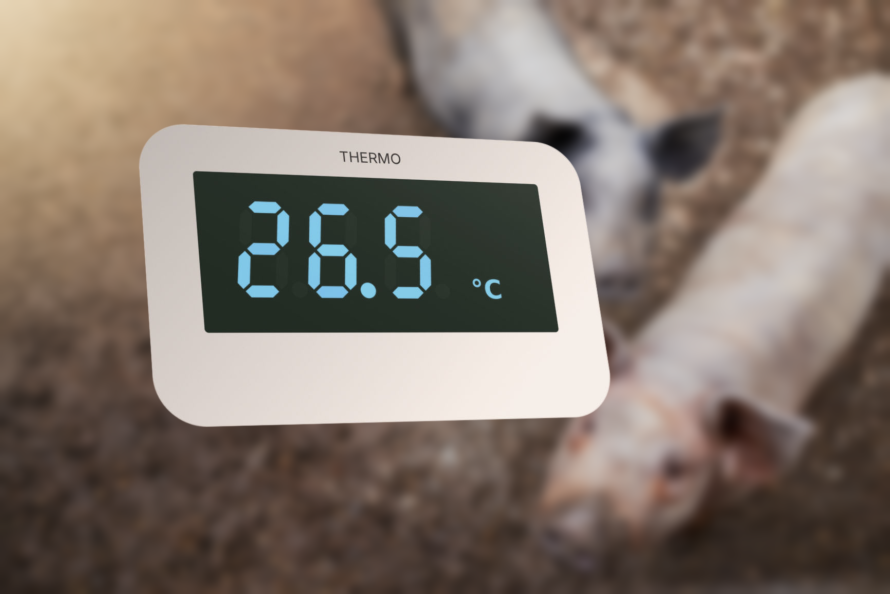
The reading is 26.5 °C
